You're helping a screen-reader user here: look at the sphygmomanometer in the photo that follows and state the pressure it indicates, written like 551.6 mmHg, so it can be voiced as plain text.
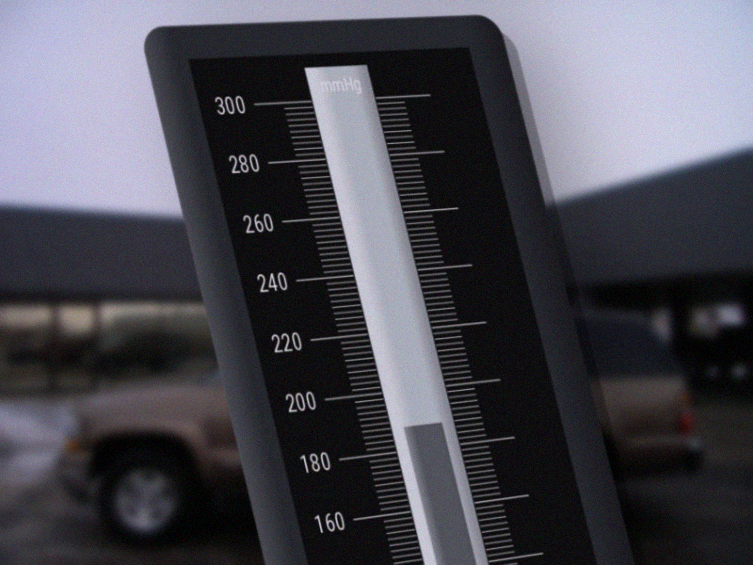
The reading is 188 mmHg
